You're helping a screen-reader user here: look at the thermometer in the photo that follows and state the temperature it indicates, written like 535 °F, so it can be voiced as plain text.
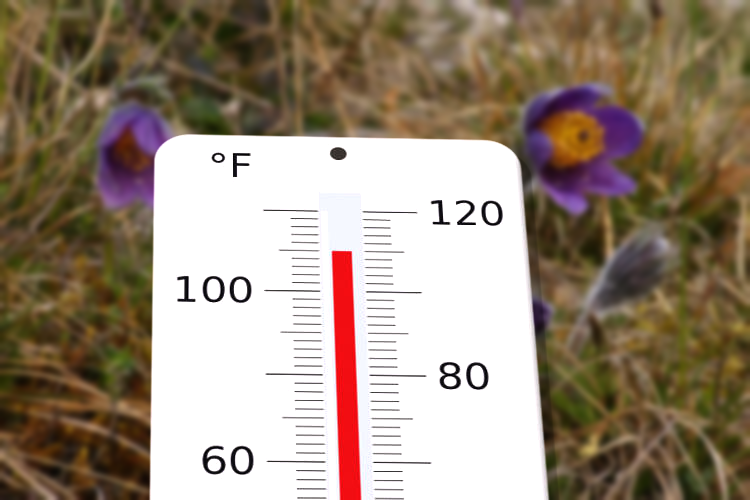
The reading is 110 °F
